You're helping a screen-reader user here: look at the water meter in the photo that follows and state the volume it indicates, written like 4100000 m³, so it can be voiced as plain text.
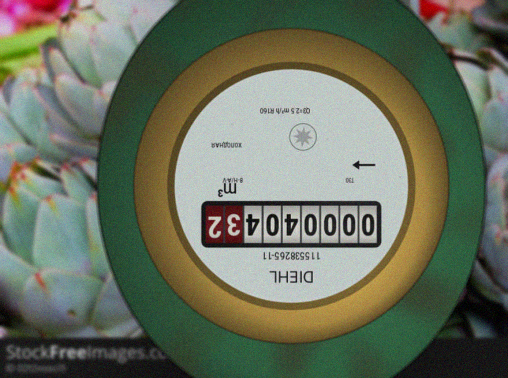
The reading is 404.32 m³
